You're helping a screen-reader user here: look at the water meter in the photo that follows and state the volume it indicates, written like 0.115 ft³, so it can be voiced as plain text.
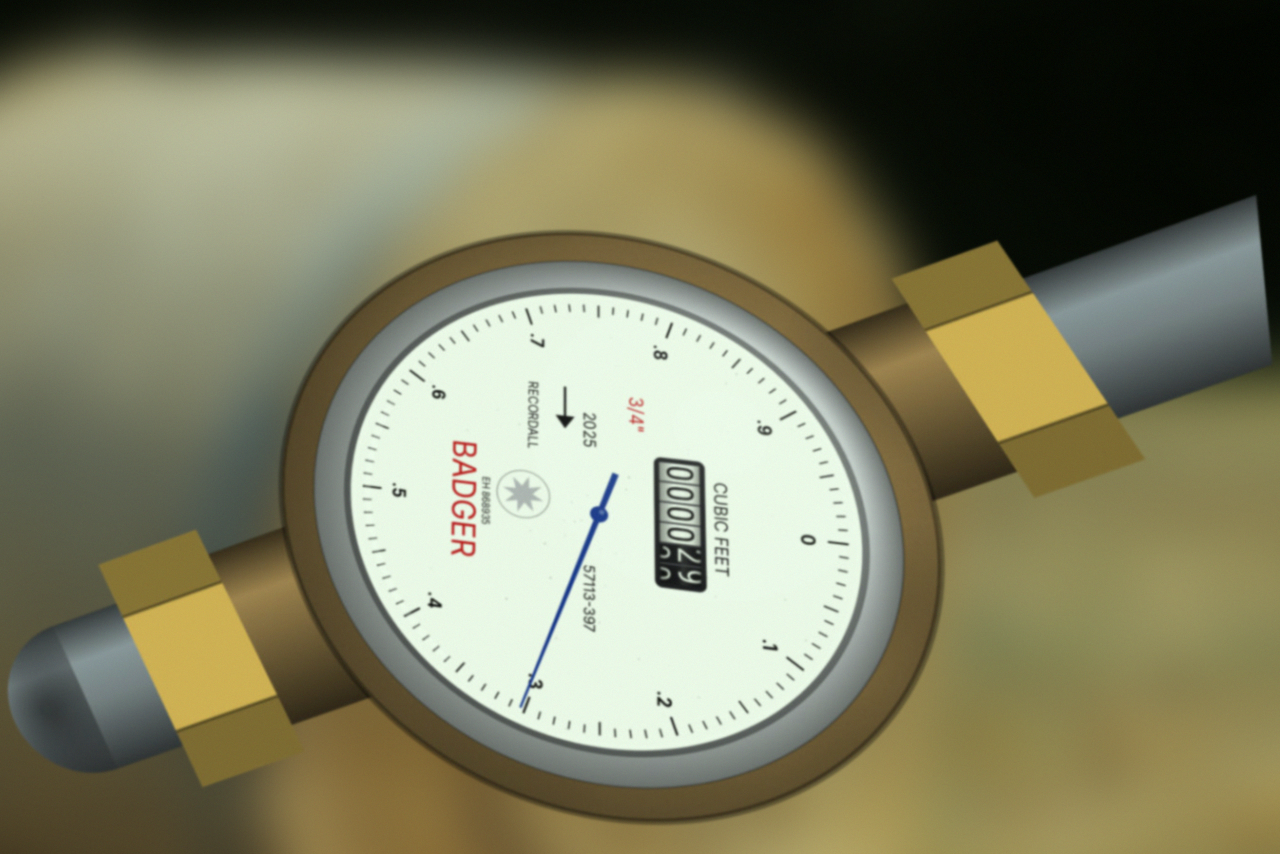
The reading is 29.30 ft³
